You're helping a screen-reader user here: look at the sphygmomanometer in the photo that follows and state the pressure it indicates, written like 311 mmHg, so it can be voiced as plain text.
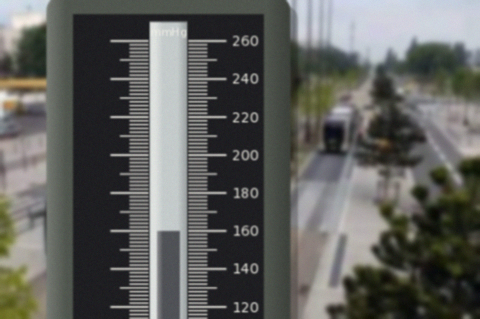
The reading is 160 mmHg
